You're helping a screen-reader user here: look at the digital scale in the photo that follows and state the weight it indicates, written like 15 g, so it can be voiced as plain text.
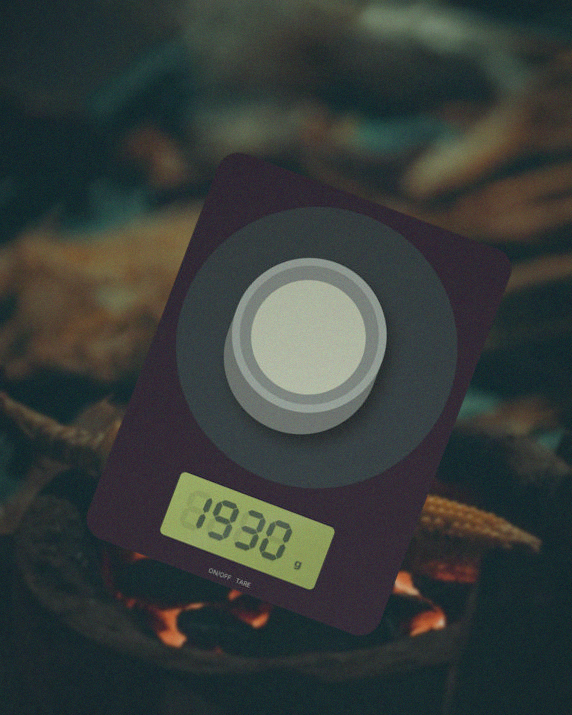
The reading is 1930 g
